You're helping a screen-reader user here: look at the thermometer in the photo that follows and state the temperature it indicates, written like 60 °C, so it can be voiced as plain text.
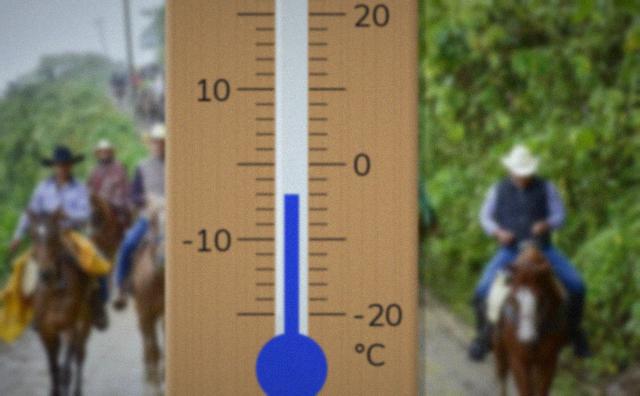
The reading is -4 °C
